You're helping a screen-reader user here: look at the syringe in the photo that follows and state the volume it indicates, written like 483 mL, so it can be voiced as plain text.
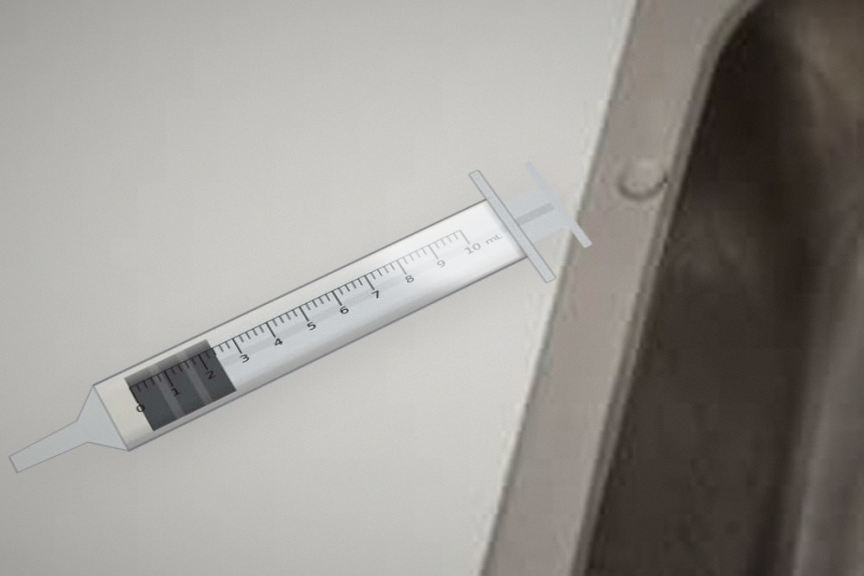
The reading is 0 mL
